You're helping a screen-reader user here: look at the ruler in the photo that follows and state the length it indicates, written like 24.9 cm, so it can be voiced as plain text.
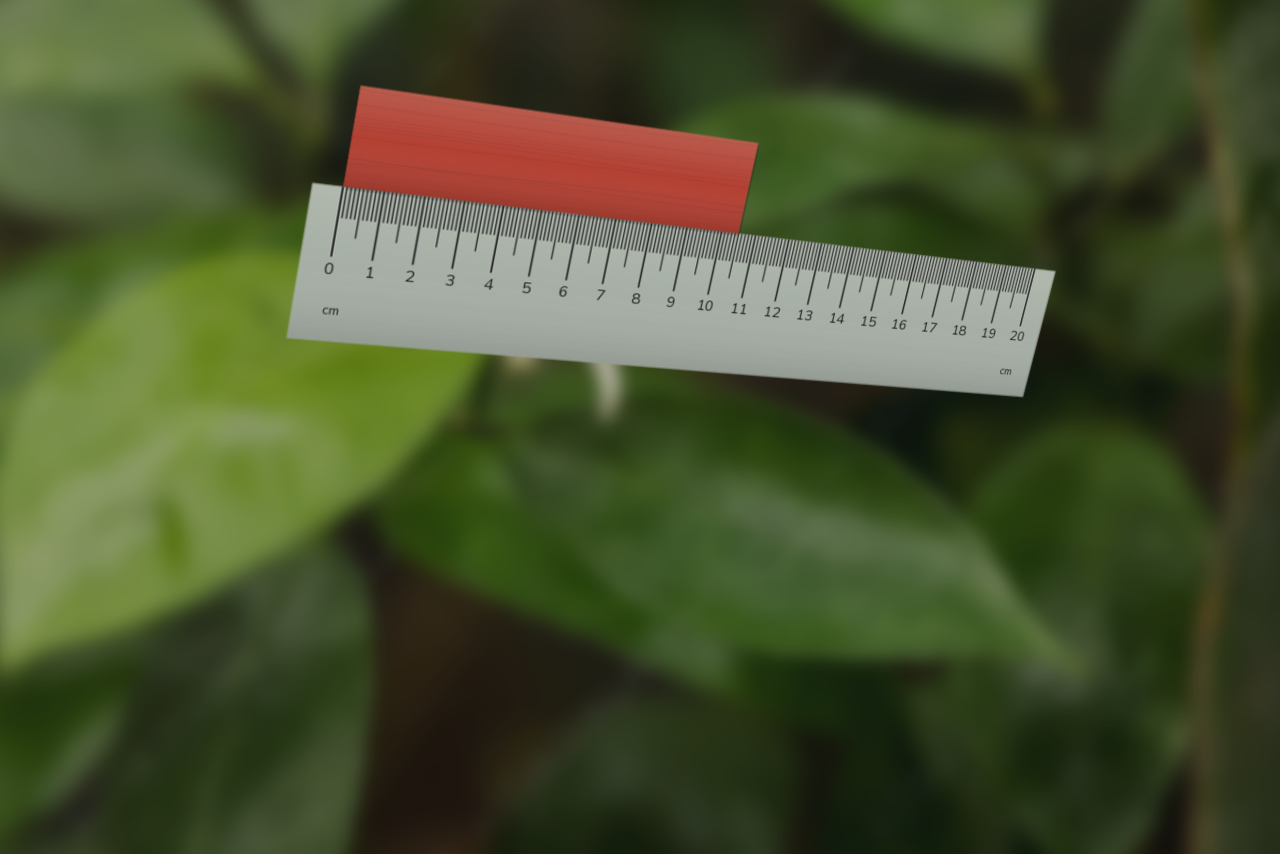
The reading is 10.5 cm
